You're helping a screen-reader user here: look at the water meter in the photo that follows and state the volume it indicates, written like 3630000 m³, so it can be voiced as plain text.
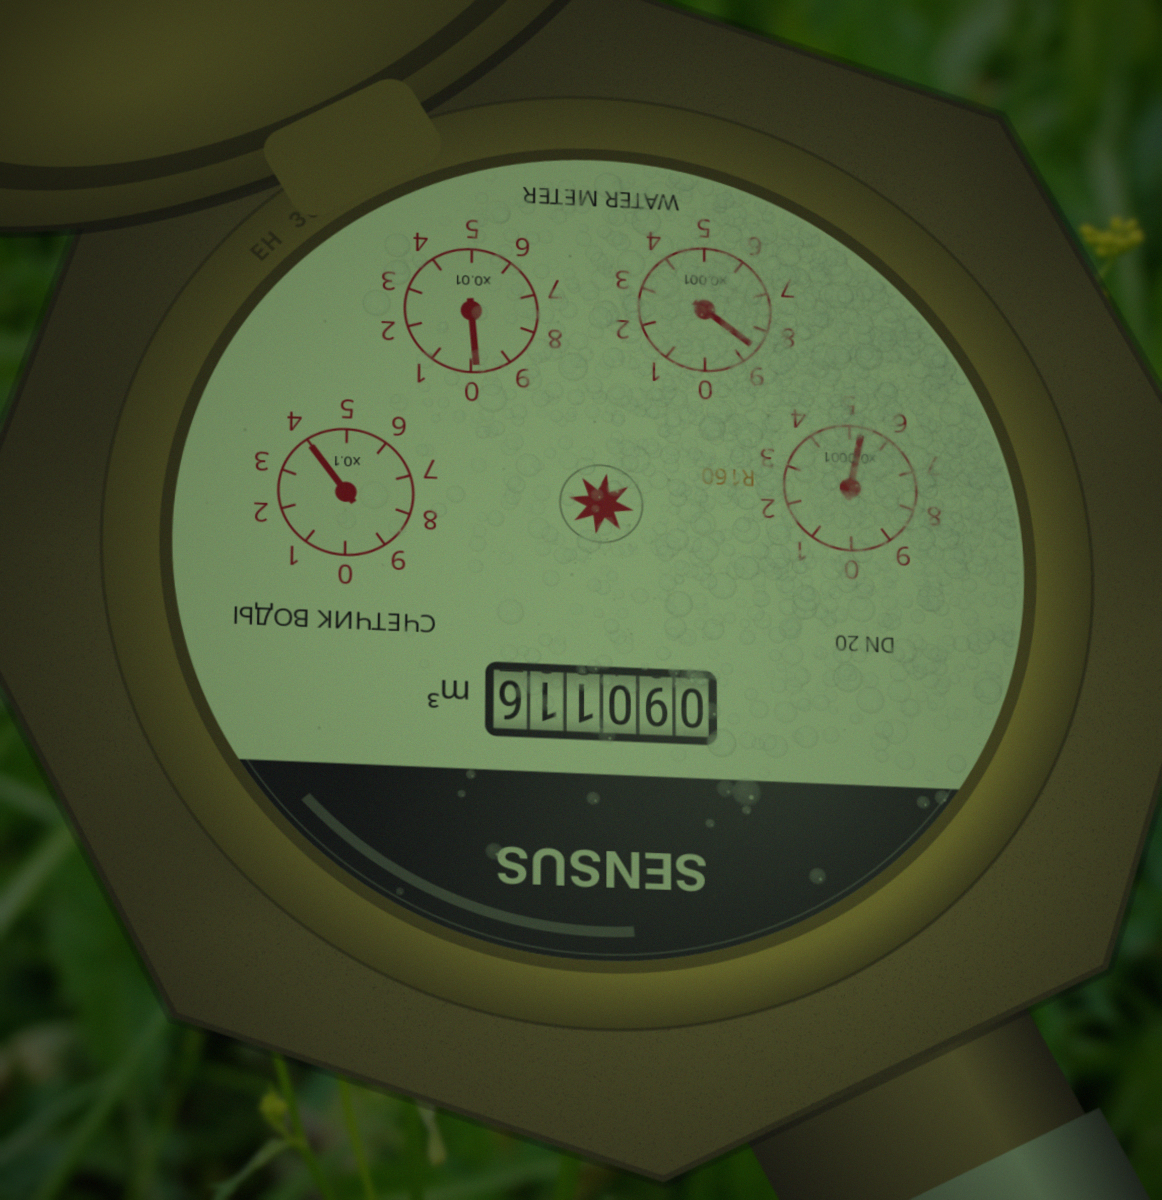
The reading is 90116.3985 m³
